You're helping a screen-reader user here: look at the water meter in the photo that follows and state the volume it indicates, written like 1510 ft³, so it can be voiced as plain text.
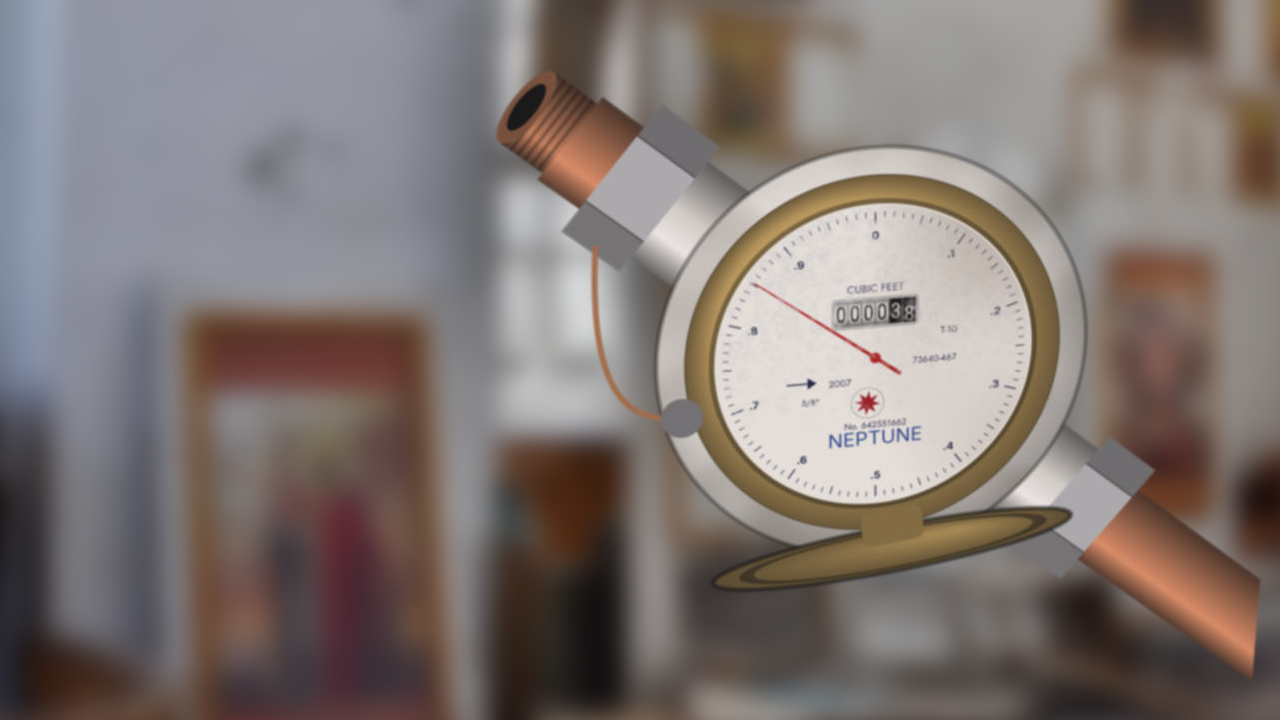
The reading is 37.85 ft³
